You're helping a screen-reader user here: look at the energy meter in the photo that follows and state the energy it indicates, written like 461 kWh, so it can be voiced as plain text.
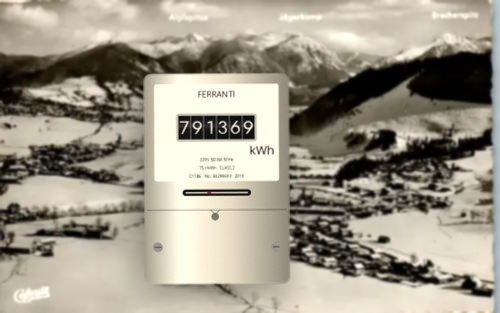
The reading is 791369 kWh
